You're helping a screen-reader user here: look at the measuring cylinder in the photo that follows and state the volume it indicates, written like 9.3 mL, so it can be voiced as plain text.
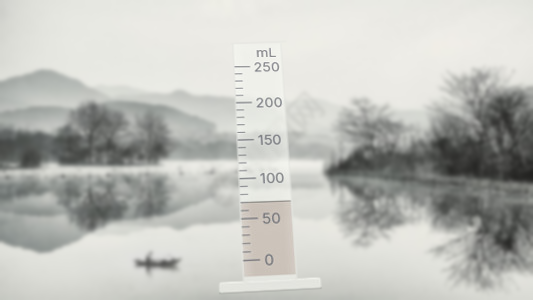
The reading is 70 mL
